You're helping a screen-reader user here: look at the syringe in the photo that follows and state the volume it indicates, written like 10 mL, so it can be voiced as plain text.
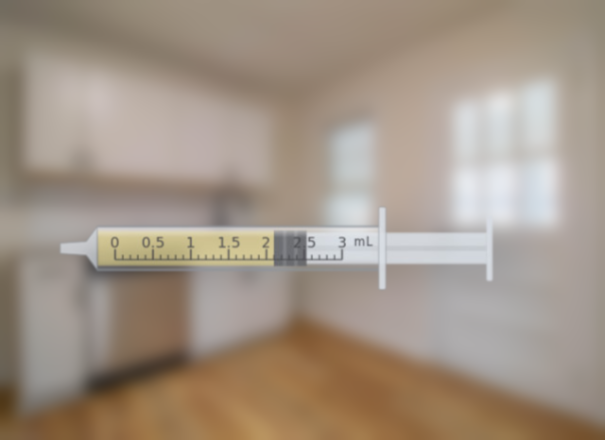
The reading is 2.1 mL
